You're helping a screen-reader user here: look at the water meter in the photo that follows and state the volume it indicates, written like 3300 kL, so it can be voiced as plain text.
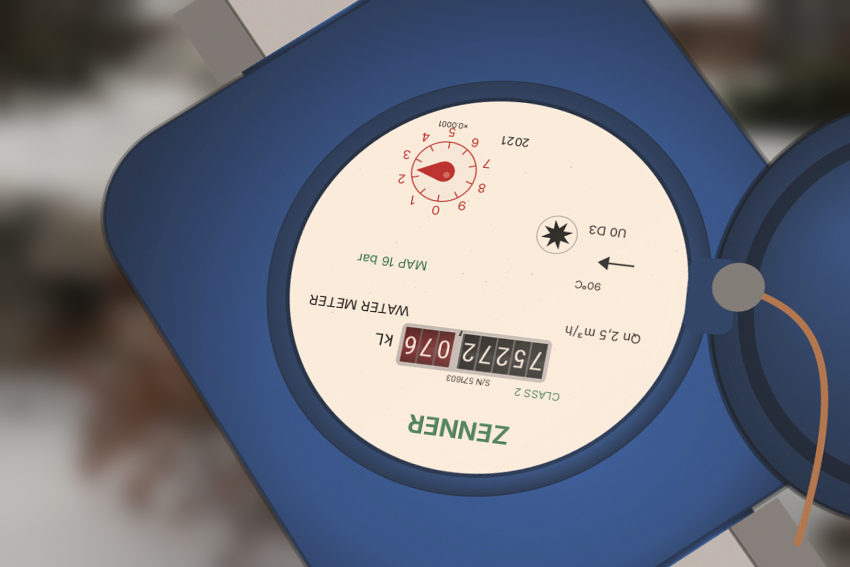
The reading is 75272.0762 kL
